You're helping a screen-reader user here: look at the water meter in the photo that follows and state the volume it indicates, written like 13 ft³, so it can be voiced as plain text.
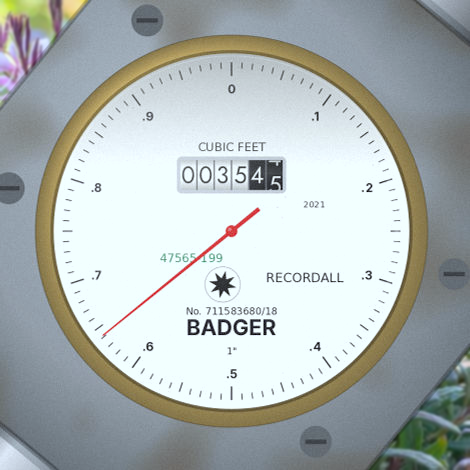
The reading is 3544.64 ft³
